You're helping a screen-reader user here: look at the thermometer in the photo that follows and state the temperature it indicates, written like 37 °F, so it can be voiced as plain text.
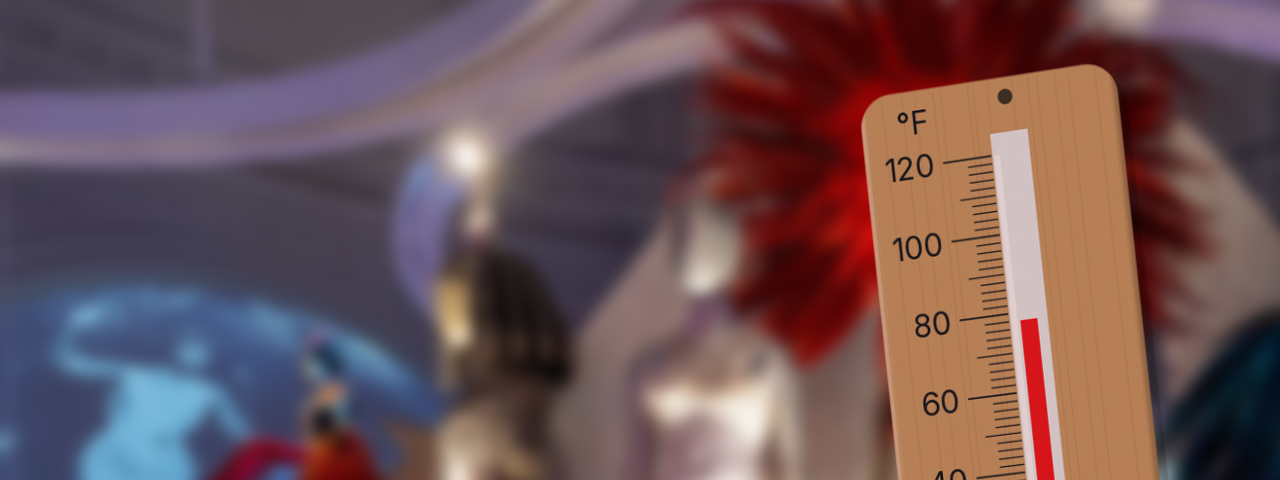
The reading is 78 °F
